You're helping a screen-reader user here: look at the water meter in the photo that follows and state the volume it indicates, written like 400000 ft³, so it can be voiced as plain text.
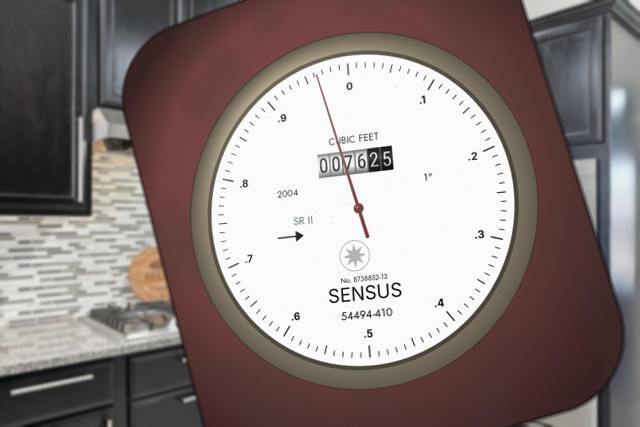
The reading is 7624.96 ft³
